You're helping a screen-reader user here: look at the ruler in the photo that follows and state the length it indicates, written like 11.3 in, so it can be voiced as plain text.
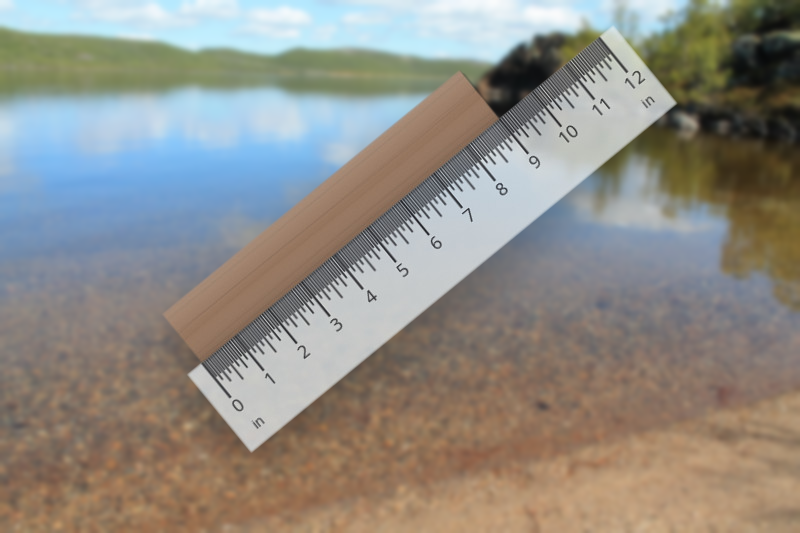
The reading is 9 in
